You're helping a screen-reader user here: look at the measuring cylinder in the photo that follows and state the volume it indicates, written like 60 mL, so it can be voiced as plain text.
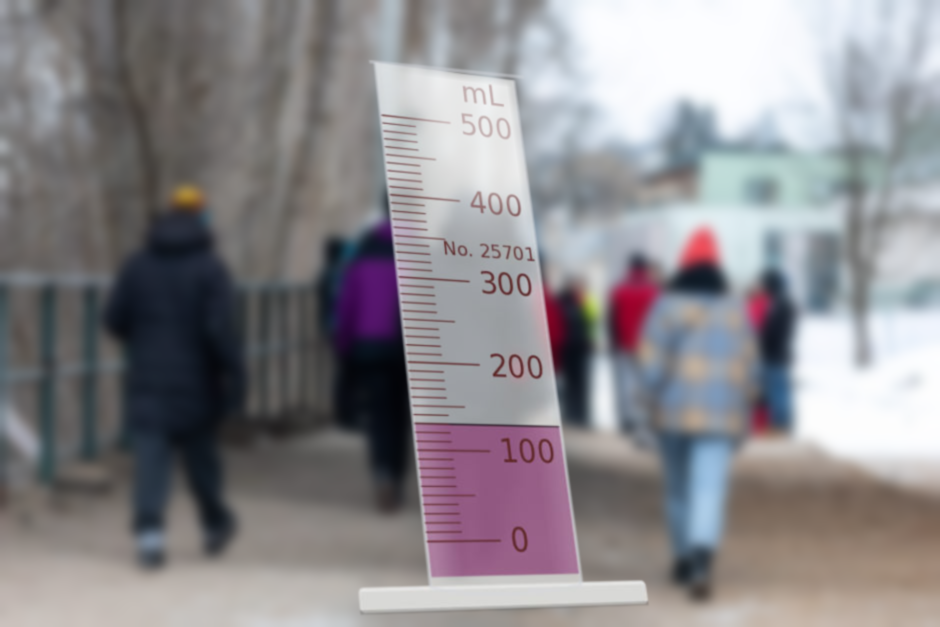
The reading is 130 mL
